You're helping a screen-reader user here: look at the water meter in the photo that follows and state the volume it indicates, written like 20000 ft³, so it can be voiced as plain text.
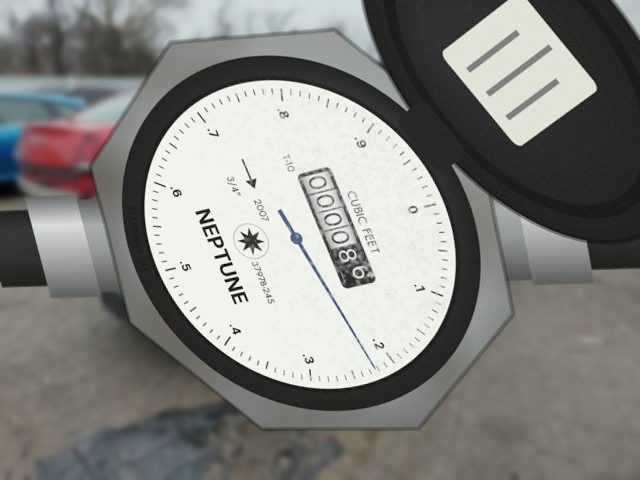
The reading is 86.22 ft³
